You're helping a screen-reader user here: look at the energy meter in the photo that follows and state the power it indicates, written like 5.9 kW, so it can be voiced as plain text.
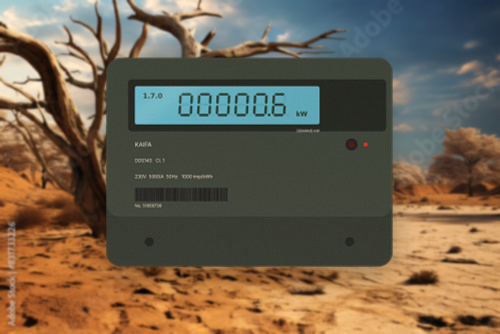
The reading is 0.6 kW
